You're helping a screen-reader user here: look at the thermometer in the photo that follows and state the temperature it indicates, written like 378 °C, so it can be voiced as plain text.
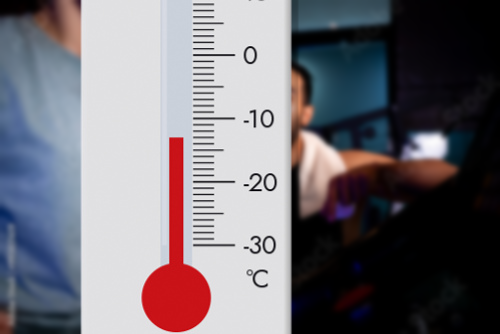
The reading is -13 °C
